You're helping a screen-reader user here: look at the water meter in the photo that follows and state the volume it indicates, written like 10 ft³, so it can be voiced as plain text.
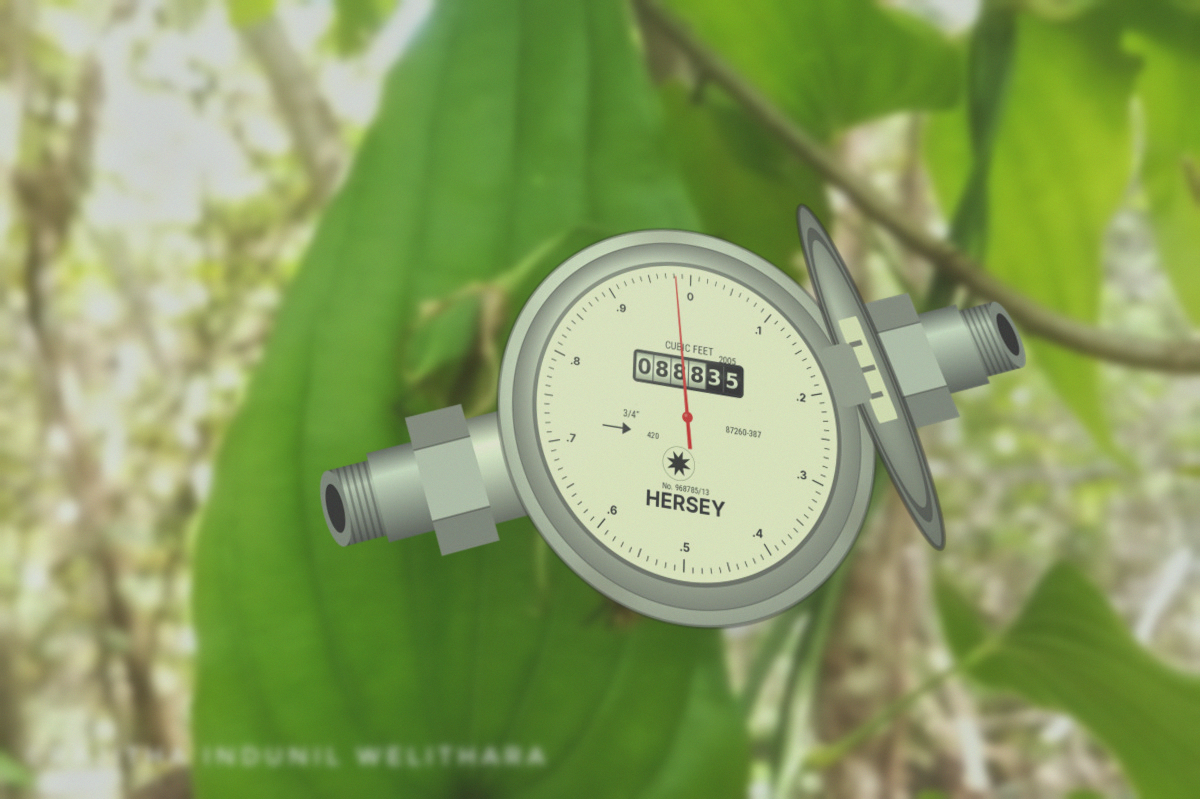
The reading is 88834.98 ft³
